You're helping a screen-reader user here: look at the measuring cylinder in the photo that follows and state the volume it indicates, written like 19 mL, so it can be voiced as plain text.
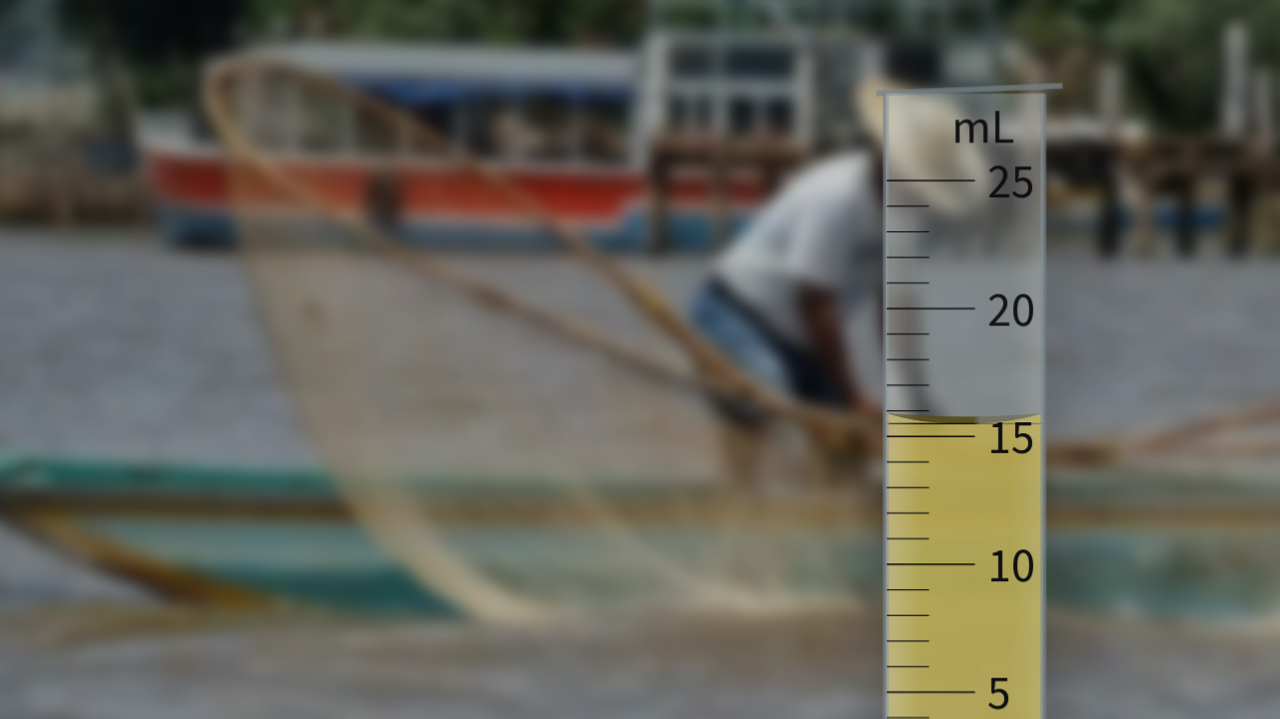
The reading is 15.5 mL
